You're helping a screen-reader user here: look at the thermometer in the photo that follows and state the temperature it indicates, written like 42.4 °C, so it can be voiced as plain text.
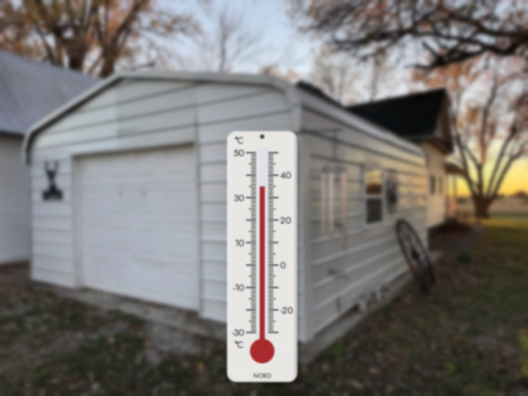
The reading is 35 °C
